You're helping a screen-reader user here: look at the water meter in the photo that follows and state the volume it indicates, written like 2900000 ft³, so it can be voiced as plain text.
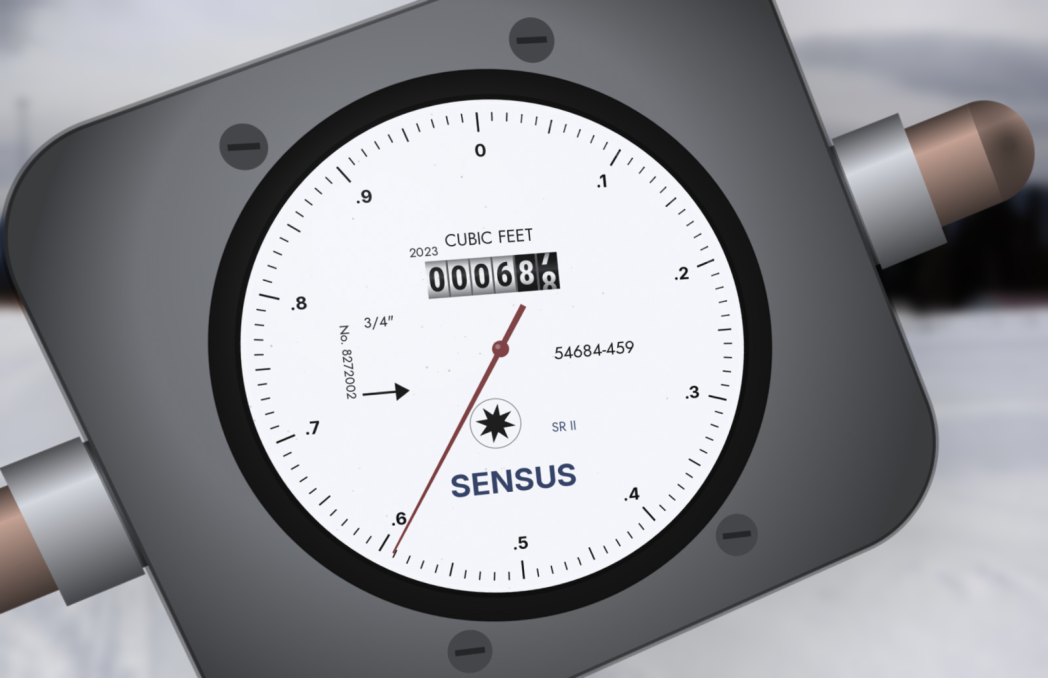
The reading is 687.59 ft³
